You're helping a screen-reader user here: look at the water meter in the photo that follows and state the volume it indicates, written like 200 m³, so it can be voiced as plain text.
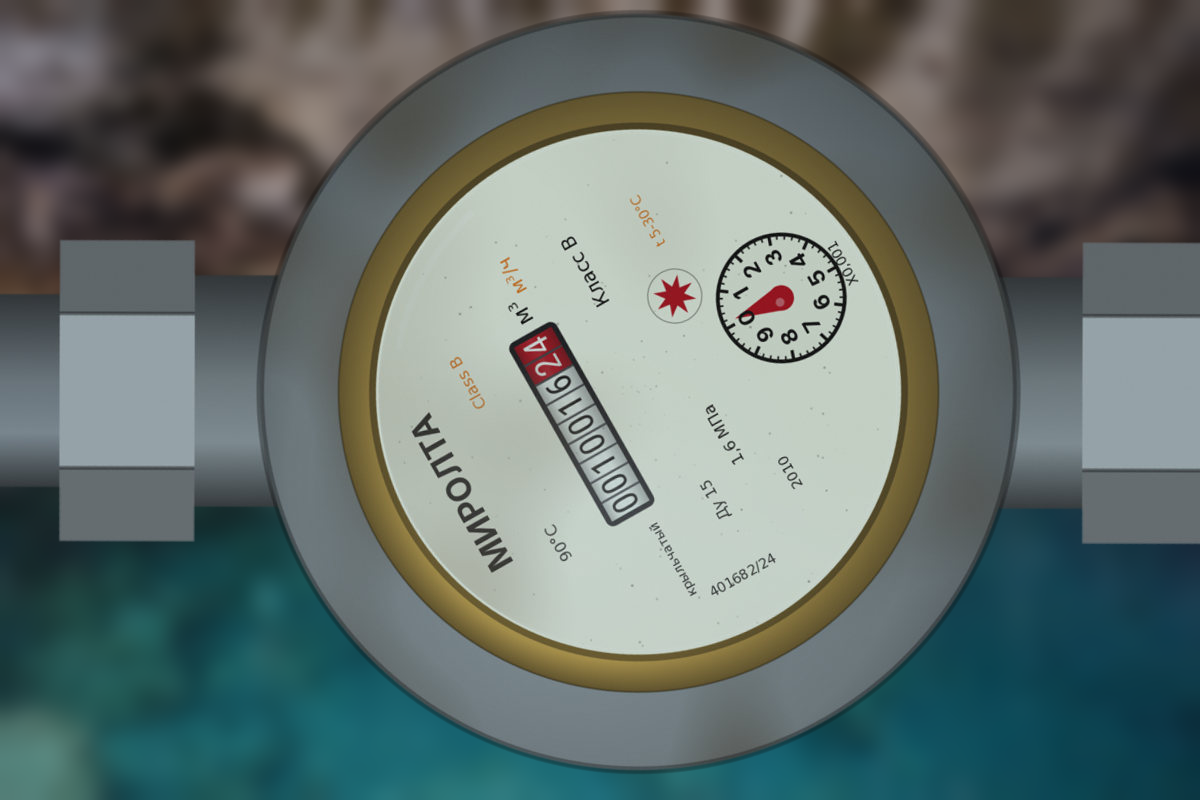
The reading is 10016.240 m³
